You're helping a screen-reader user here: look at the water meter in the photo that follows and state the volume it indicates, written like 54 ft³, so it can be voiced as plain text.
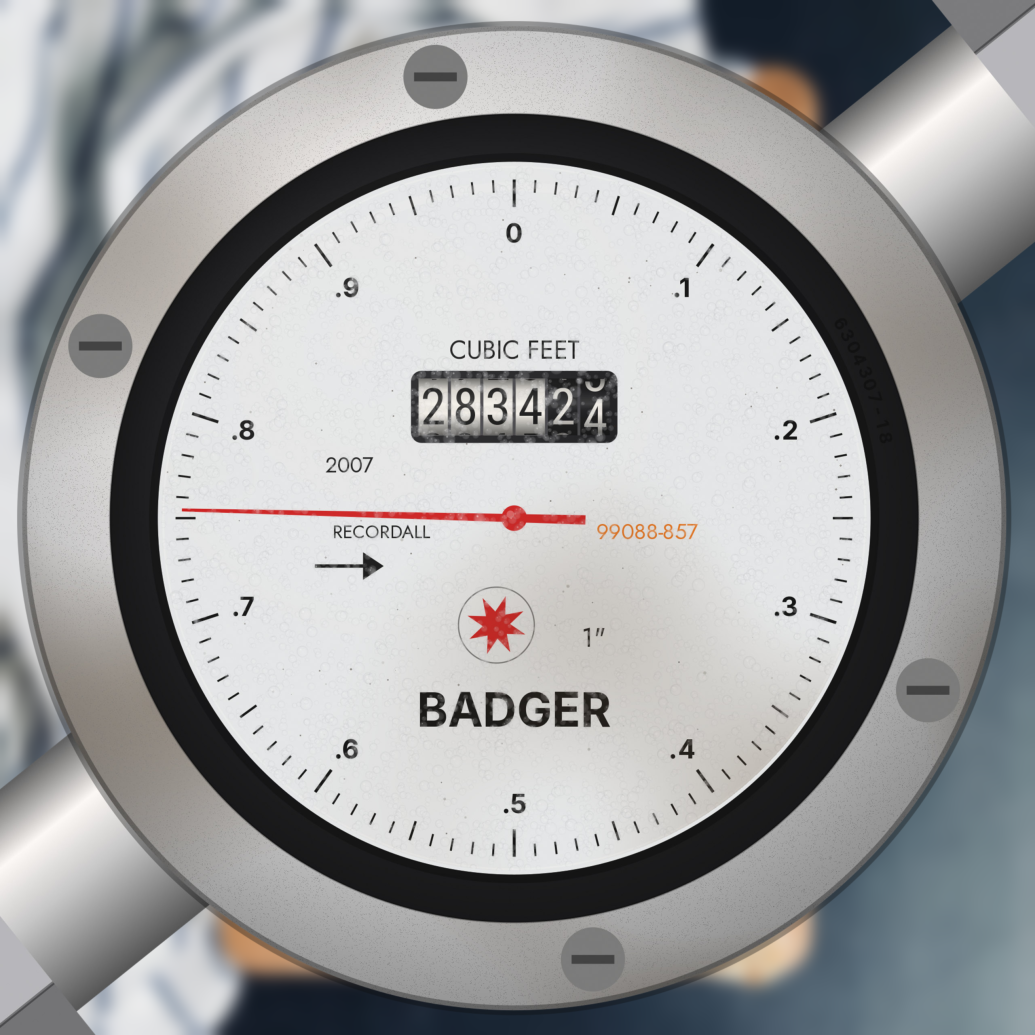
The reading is 283423.75 ft³
